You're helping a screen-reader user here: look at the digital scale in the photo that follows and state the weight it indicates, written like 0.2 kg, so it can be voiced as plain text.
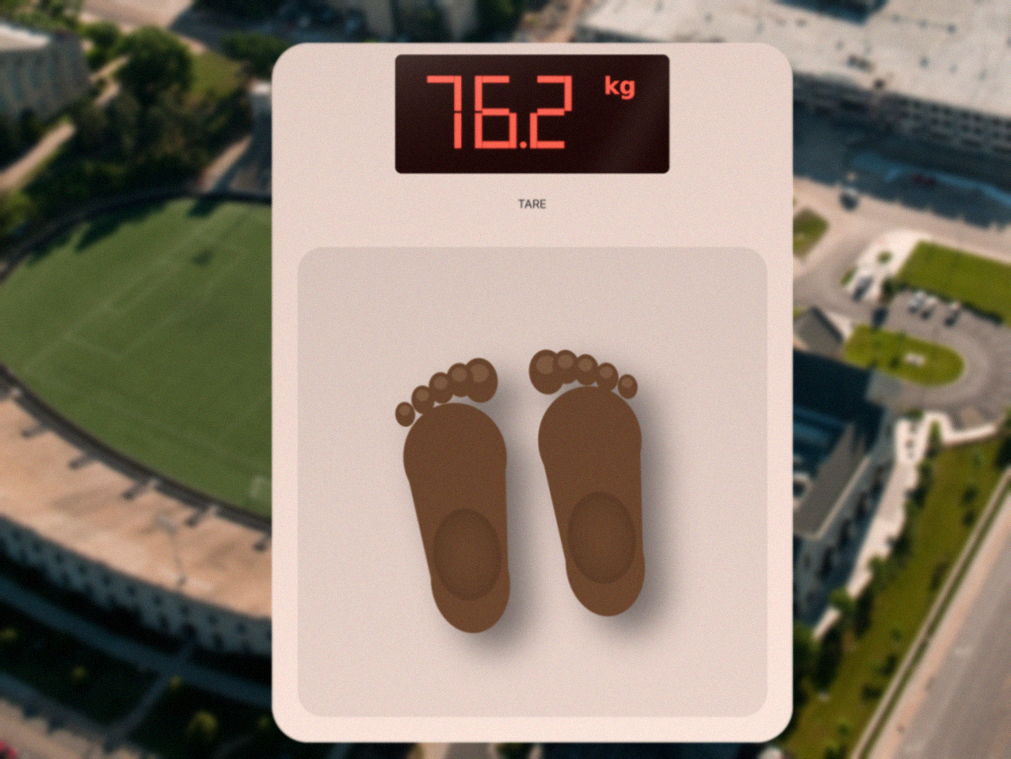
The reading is 76.2 kg
